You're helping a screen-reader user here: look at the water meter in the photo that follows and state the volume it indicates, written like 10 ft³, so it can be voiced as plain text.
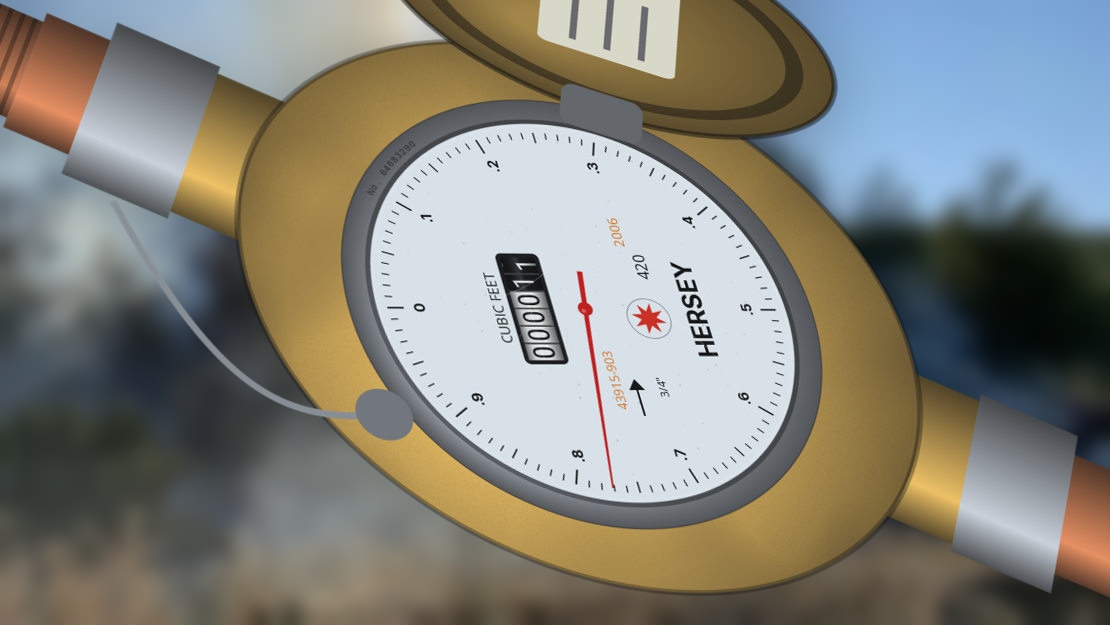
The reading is 10.77 ft³
